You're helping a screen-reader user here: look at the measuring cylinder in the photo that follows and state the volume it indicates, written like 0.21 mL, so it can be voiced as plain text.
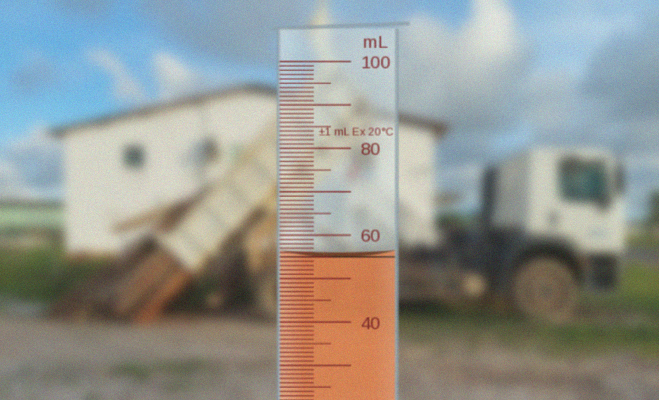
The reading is 55 mL
